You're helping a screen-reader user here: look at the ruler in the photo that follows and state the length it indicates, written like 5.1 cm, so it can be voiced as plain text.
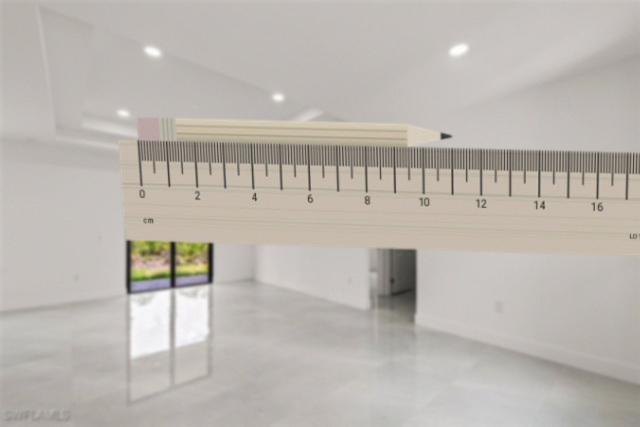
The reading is 11 cm
